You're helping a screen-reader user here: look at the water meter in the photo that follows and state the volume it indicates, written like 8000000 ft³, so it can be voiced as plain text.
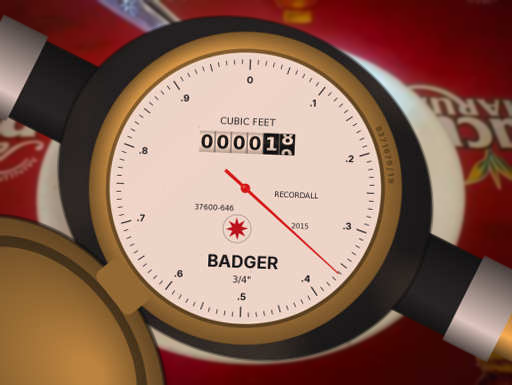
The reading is 18.36 ft³
